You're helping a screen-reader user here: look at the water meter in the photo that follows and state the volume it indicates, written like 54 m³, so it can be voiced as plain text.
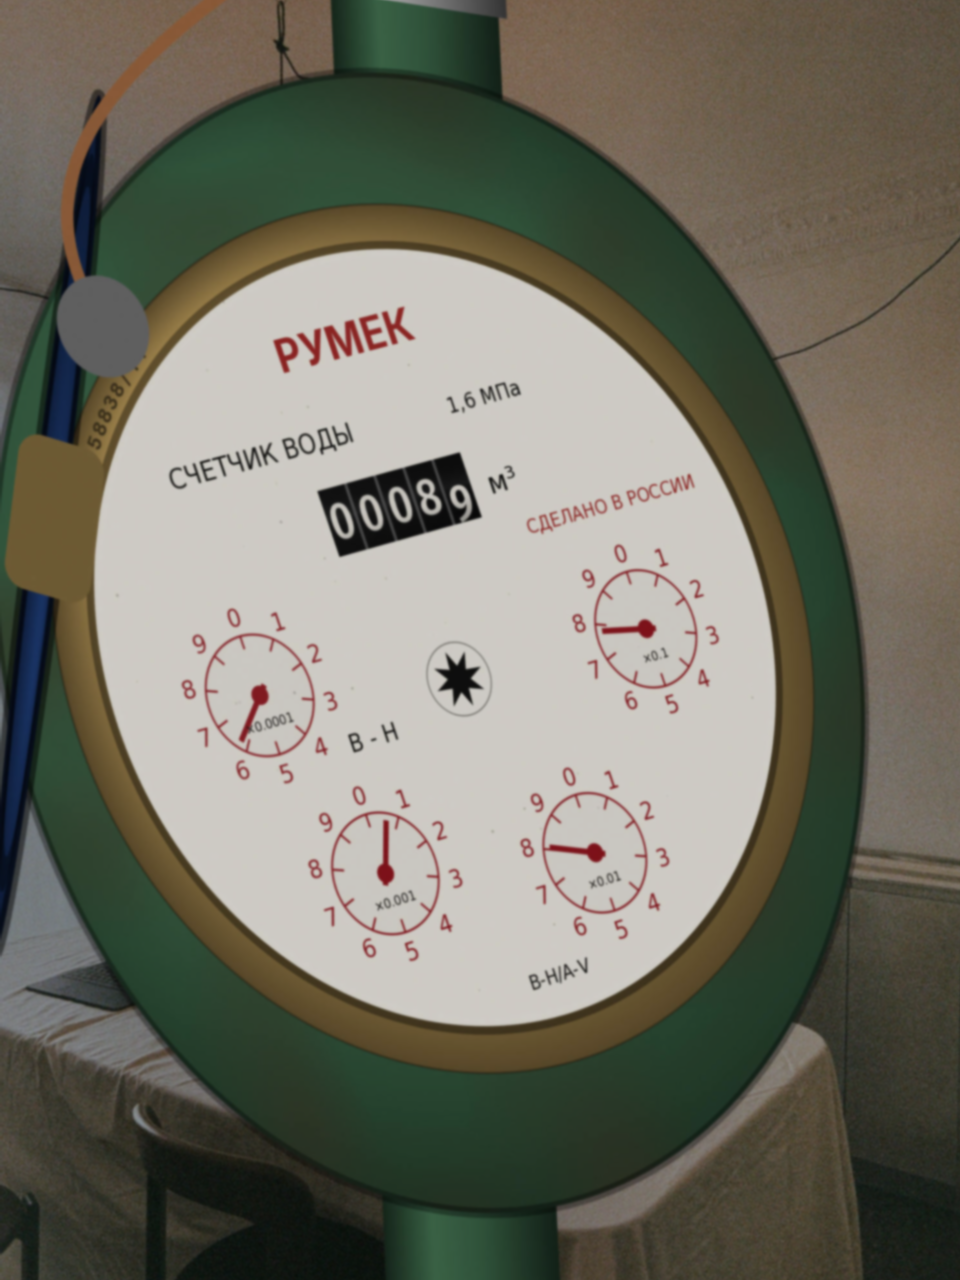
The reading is 88.7806 m³
